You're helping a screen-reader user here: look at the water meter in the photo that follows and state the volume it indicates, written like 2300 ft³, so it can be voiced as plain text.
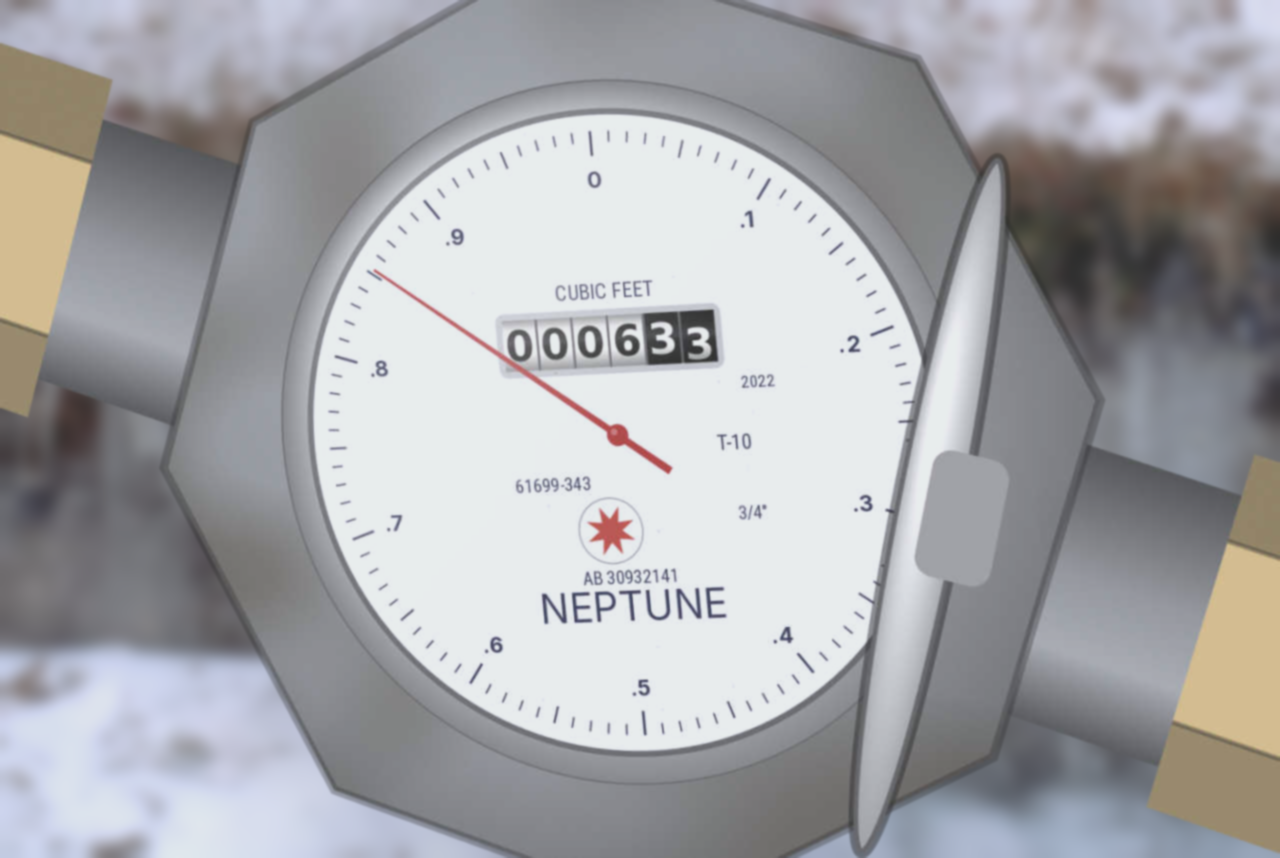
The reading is 632.85 ft³
